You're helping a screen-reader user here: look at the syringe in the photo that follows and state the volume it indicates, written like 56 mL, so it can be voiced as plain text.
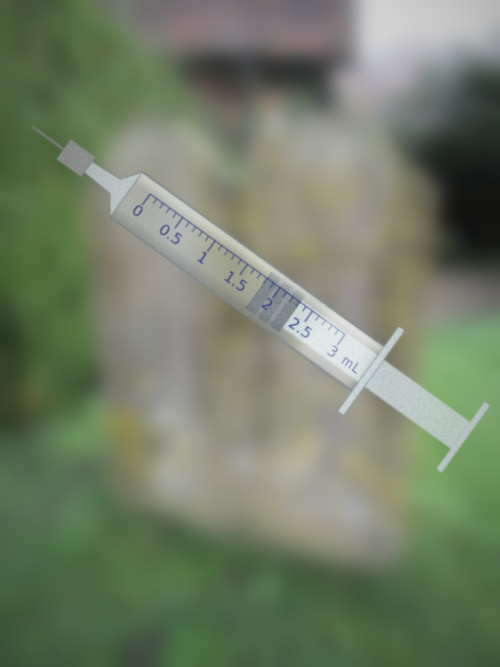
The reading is 1.8 mL
